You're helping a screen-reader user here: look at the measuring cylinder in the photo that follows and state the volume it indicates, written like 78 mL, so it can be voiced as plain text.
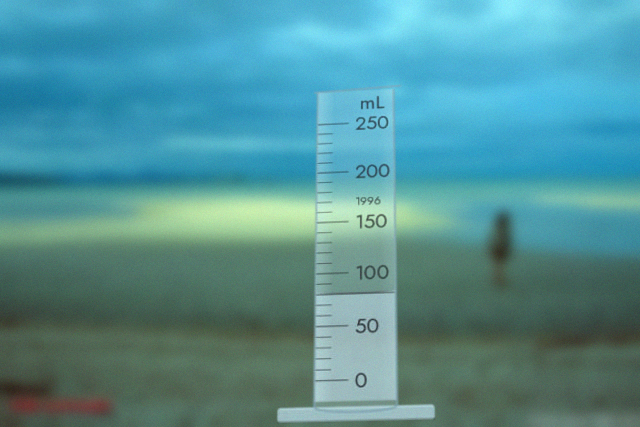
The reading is 80 mL
